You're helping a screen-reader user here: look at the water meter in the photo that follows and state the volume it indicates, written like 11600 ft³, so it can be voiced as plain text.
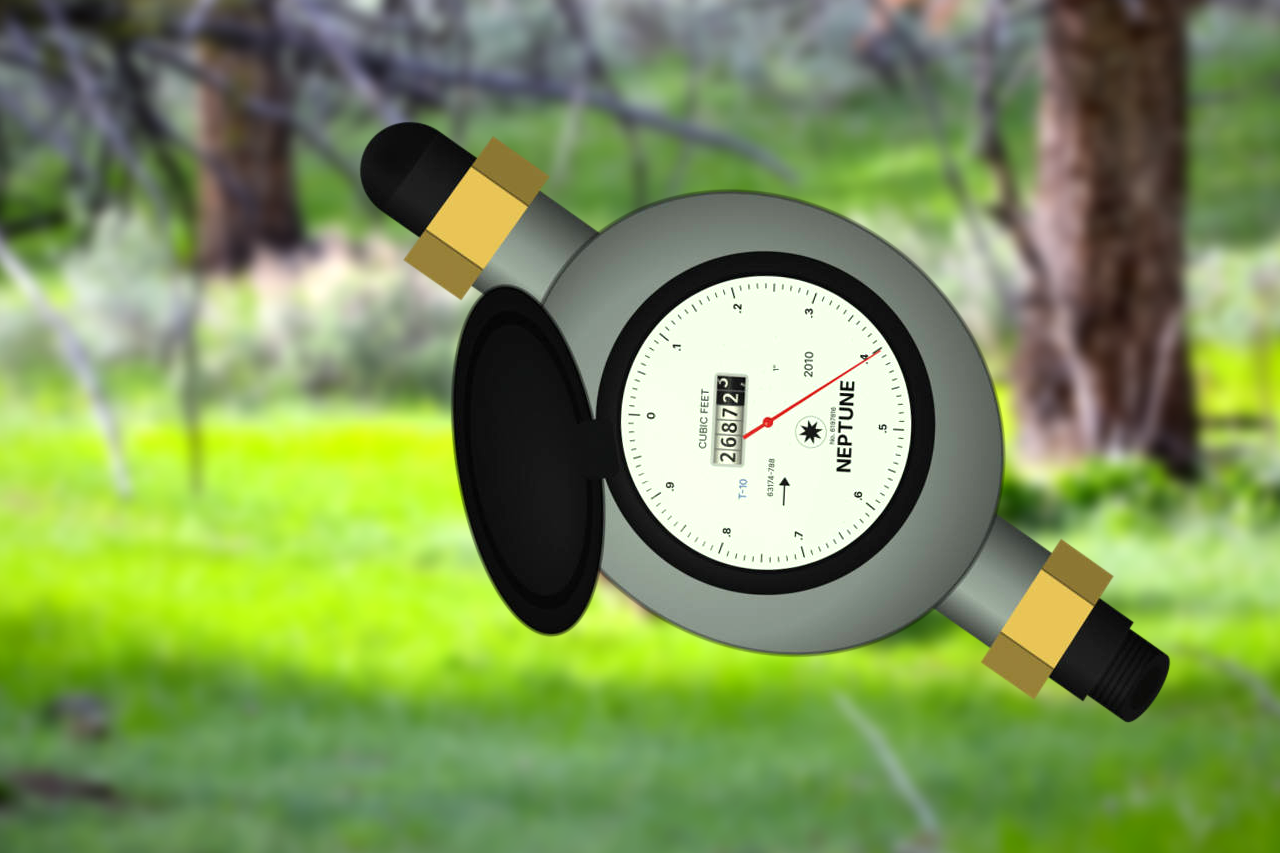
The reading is 268723.40 ft³
